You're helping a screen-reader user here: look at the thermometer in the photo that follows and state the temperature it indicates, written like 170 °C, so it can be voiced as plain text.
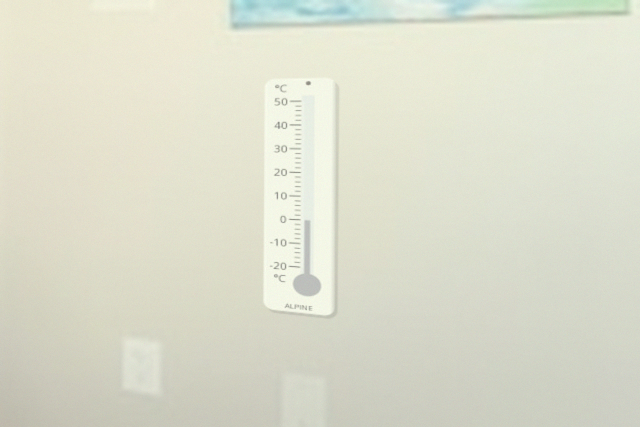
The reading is 0 °C
